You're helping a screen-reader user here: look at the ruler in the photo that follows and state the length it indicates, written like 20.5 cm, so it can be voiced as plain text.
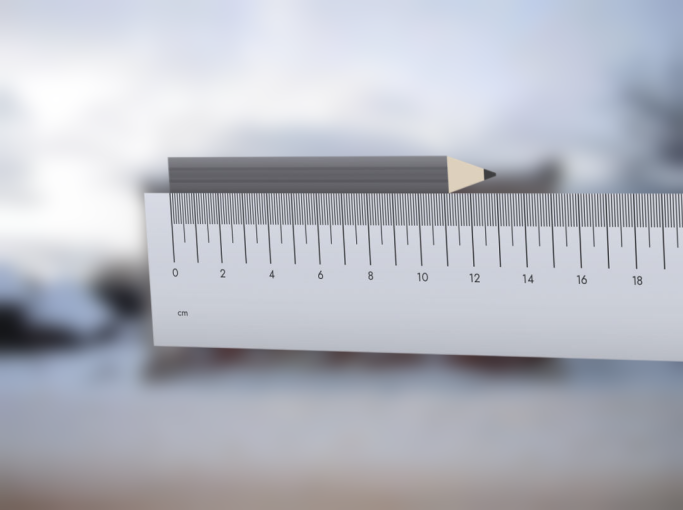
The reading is 13 cm
